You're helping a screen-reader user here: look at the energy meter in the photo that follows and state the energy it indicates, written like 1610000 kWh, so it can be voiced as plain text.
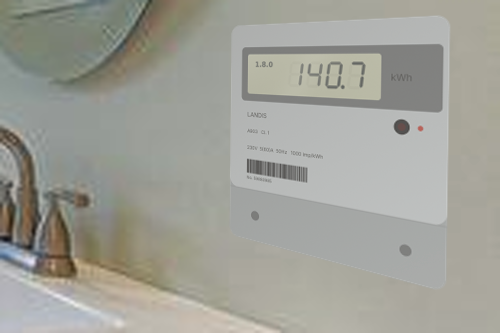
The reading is 140.7 kWh
